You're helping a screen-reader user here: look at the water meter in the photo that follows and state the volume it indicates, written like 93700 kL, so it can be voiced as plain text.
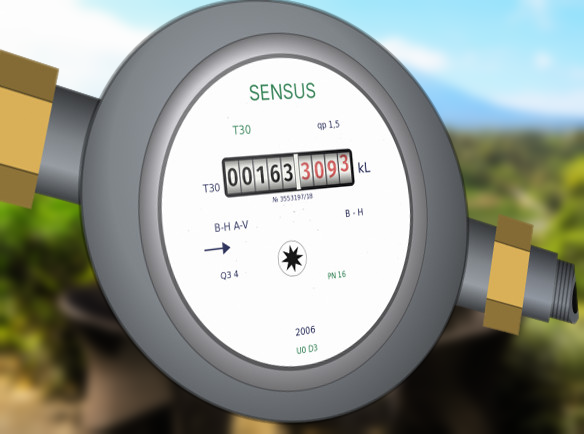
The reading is 163.3093 kL
